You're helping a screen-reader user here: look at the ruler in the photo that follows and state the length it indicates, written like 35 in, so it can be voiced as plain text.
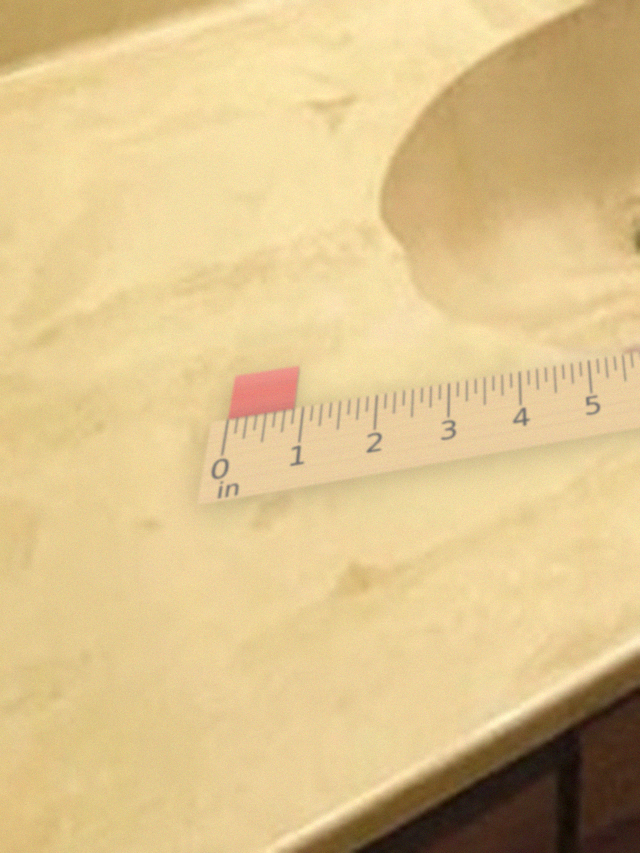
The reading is 0.875 in
